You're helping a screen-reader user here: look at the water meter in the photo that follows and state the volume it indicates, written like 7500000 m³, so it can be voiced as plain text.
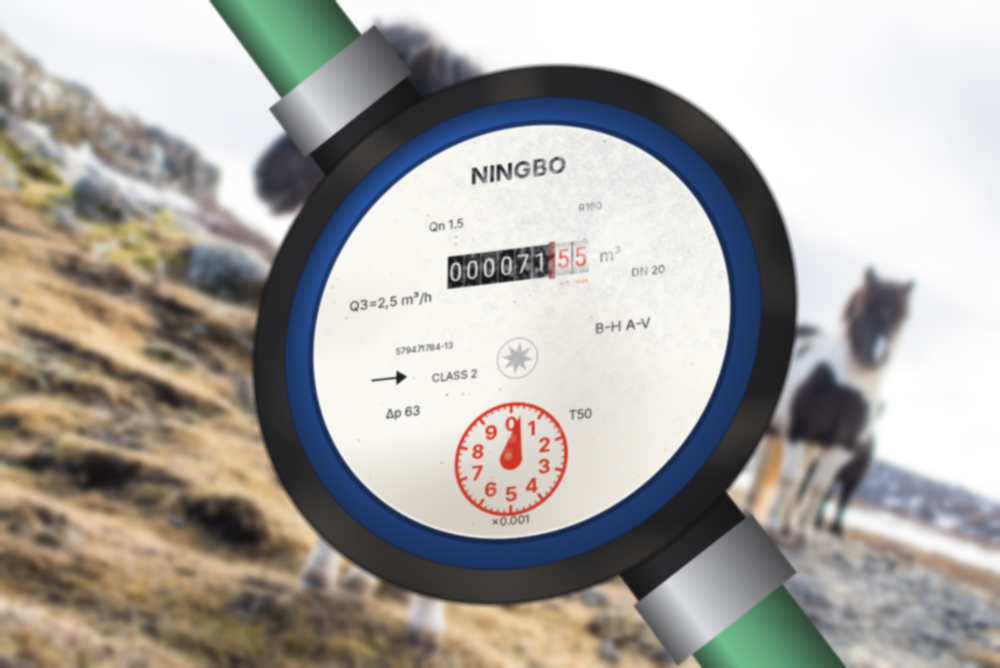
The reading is 71.550 m³
